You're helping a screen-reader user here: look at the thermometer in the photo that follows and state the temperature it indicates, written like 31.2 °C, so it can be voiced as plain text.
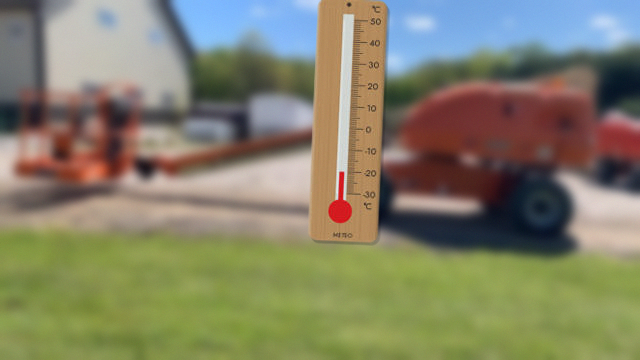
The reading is -20 °C
